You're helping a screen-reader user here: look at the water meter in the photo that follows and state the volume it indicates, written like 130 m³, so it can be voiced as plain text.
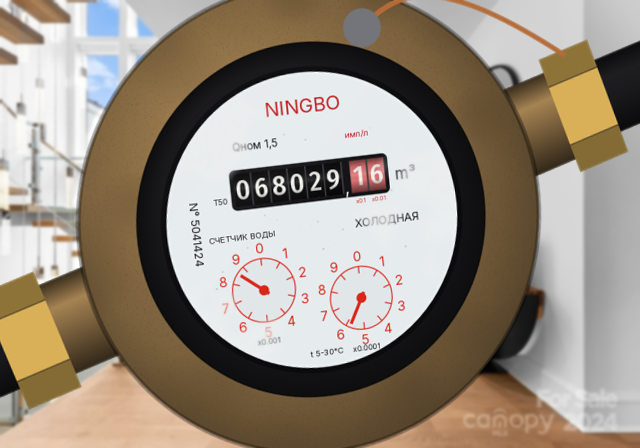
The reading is 68029.1685 m³
